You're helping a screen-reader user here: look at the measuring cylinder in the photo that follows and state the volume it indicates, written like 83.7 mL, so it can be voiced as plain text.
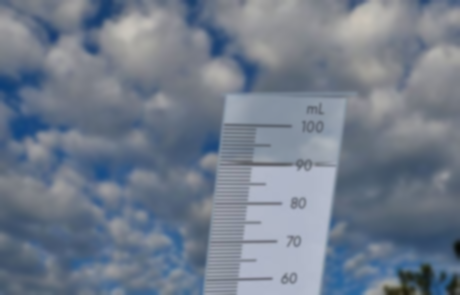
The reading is 90 mL
